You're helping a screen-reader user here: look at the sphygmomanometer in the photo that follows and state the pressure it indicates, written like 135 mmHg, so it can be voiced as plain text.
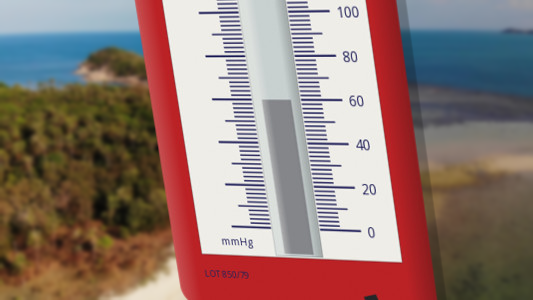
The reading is 60 mmHg
